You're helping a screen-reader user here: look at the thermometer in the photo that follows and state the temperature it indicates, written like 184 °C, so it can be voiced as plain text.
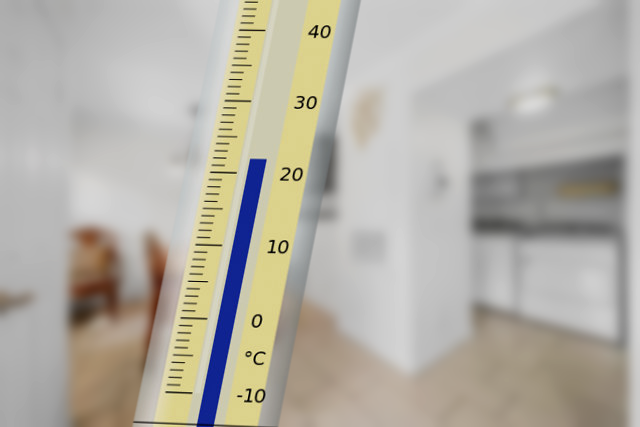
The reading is 22 °C
